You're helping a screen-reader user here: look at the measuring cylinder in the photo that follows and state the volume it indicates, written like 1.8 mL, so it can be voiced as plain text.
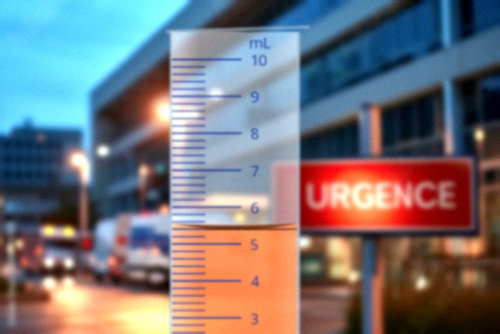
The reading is 5.4 mL
